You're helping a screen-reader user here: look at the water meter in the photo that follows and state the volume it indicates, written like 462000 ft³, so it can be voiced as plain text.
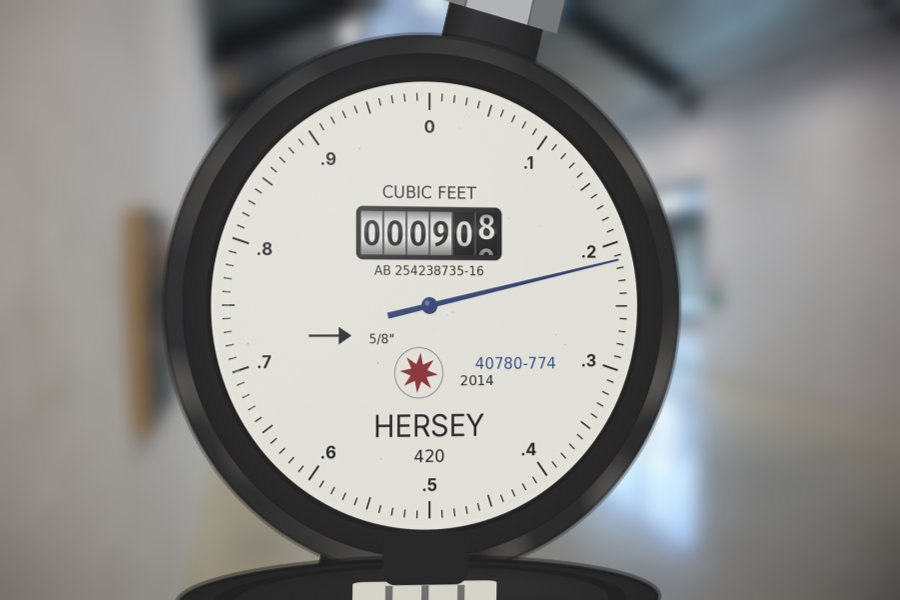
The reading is 908.21 ft³
